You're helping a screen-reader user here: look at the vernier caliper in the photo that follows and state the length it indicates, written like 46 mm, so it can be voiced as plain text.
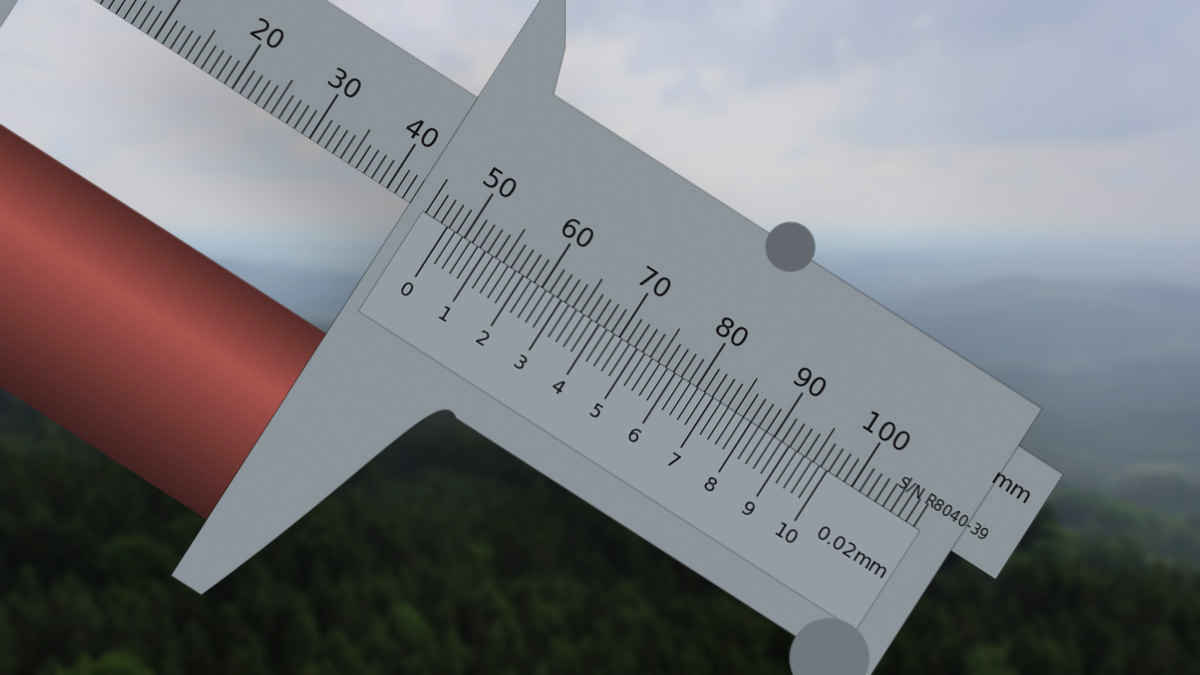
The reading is 47.8 mm
